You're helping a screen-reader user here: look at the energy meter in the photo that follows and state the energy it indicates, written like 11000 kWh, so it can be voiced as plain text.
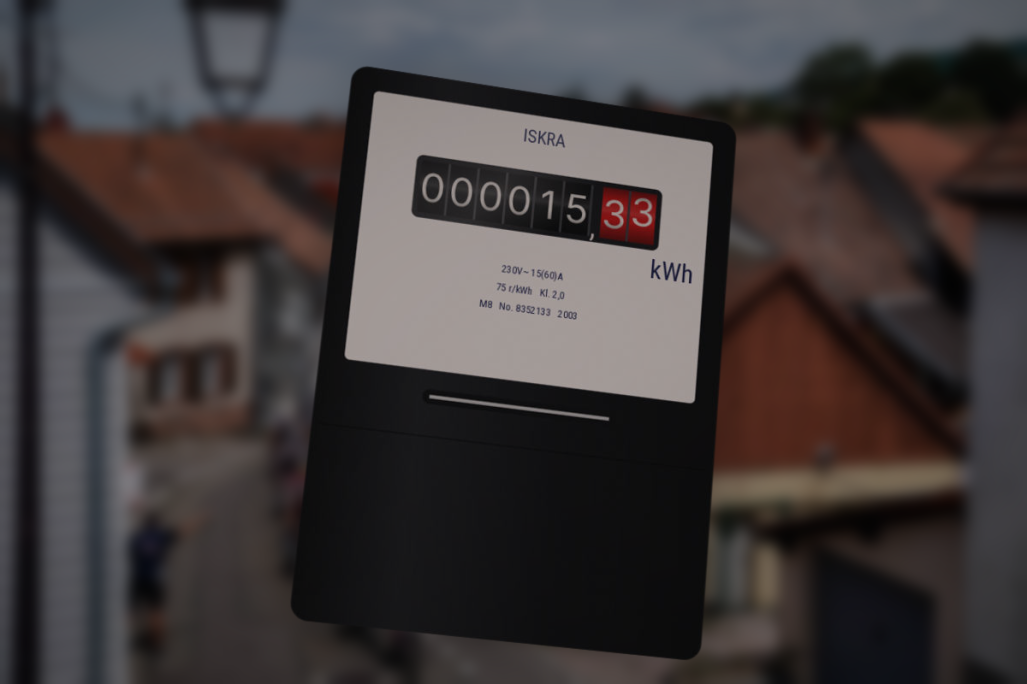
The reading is 15.33 kWh
